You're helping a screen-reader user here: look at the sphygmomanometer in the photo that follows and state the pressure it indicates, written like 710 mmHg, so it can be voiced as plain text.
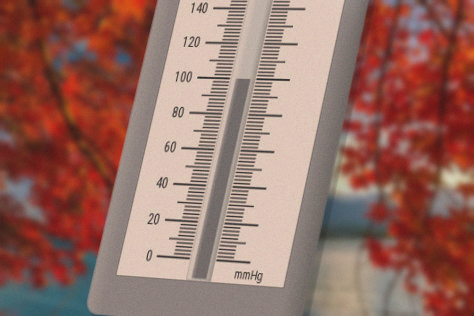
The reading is 100 mmHg
